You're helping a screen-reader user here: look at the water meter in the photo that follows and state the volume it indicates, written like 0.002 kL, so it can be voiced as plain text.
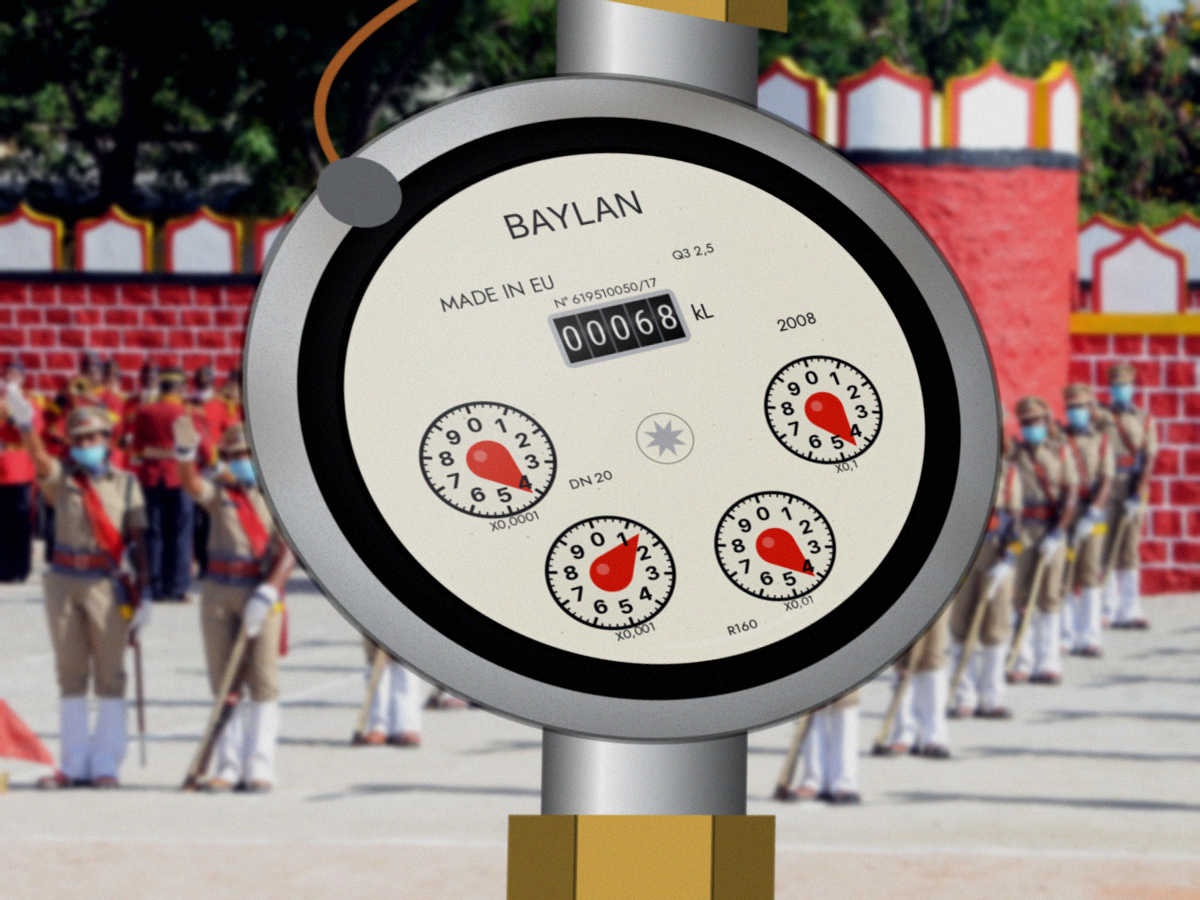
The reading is 68.4414 kL
